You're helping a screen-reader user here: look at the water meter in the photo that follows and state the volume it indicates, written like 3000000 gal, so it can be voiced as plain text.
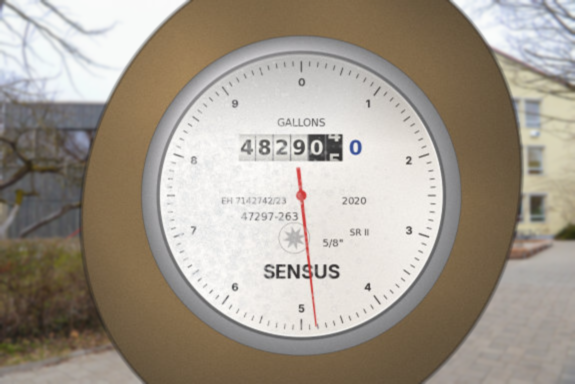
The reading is 4829044.8 gal
